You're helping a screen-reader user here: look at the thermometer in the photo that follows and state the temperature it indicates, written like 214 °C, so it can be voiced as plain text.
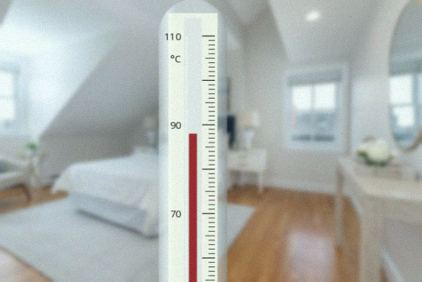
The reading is 88 °C
